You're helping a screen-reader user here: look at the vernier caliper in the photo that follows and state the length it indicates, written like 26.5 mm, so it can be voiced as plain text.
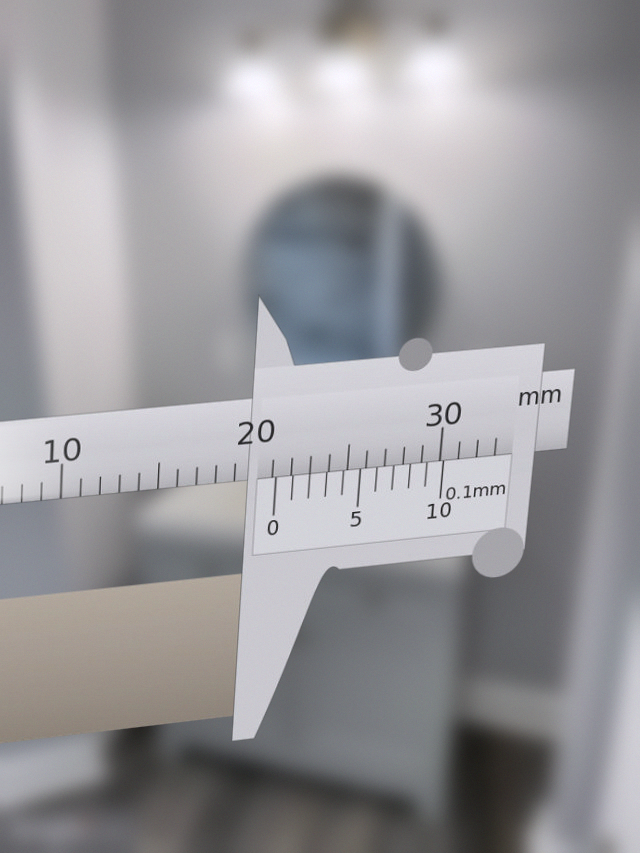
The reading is 21.2 mm
